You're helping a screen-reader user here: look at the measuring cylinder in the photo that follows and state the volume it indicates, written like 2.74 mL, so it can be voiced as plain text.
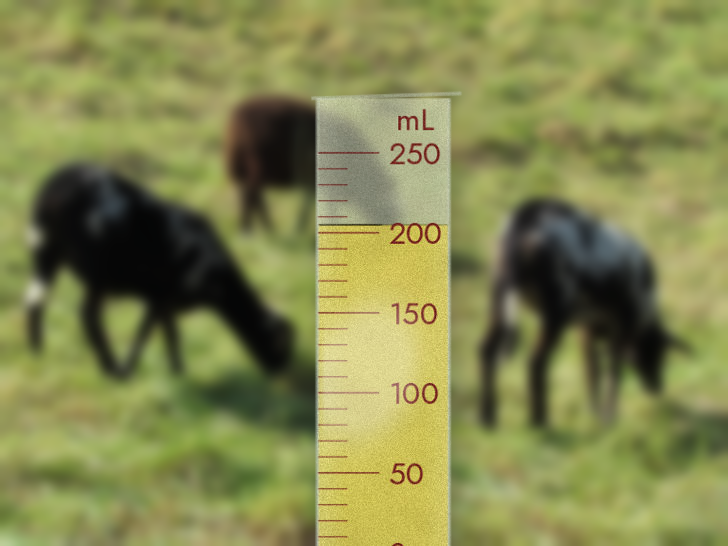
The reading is 205 mL
